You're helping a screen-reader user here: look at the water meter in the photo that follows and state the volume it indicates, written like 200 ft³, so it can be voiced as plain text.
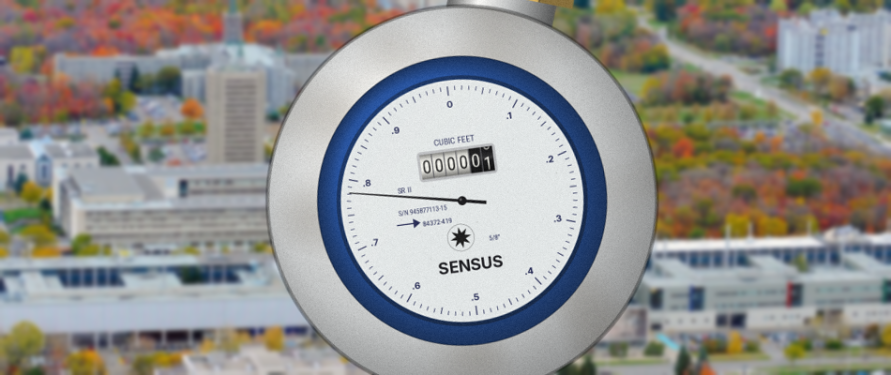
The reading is 0.78 ft³
